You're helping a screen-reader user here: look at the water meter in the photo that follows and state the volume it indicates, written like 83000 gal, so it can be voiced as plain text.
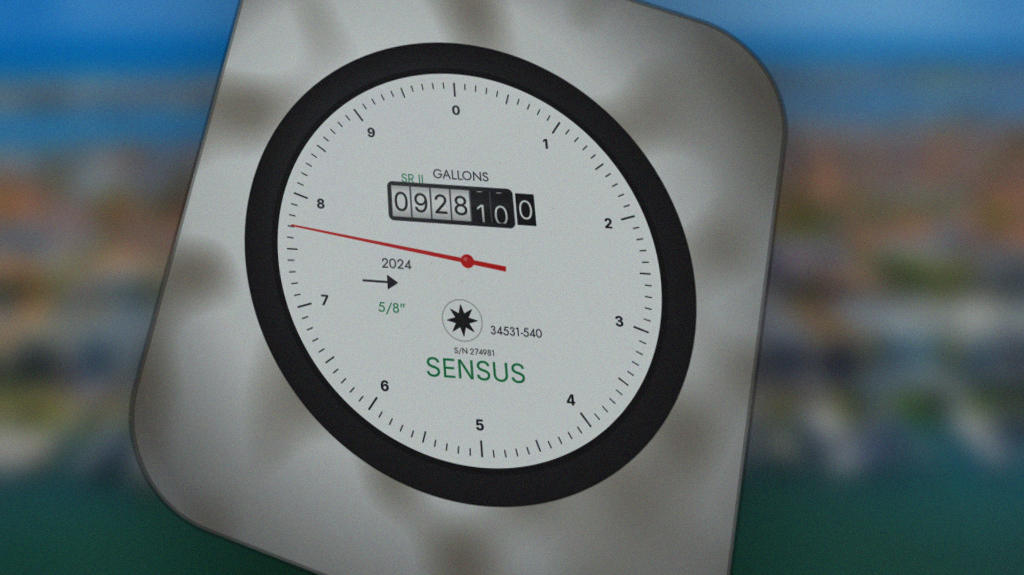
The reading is 928097.7 gal
